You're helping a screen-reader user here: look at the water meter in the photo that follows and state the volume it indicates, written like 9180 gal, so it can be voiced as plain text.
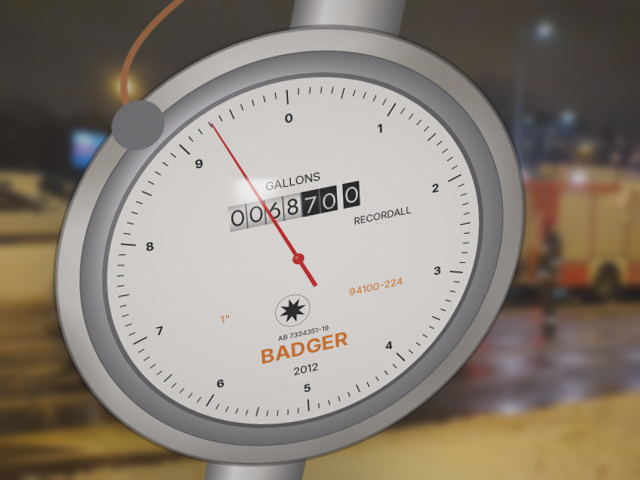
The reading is 68699.3 gal
